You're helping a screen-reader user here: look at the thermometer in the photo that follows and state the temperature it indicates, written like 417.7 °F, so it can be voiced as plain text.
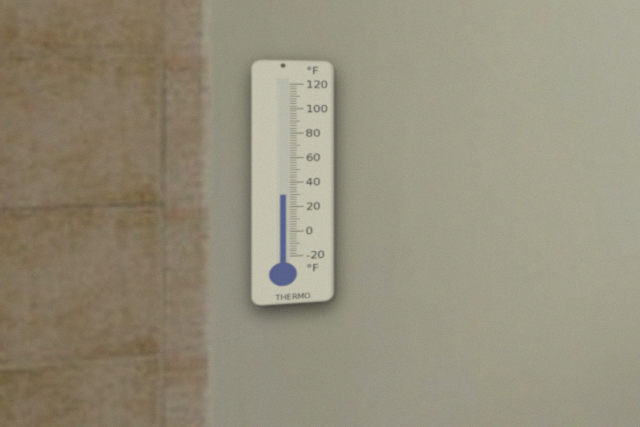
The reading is 30 °F
